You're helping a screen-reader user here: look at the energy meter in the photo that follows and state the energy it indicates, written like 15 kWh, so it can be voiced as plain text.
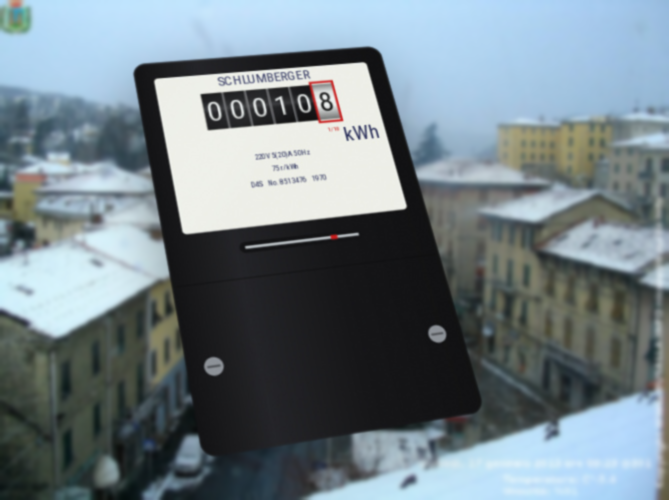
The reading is 10.8 kWh
